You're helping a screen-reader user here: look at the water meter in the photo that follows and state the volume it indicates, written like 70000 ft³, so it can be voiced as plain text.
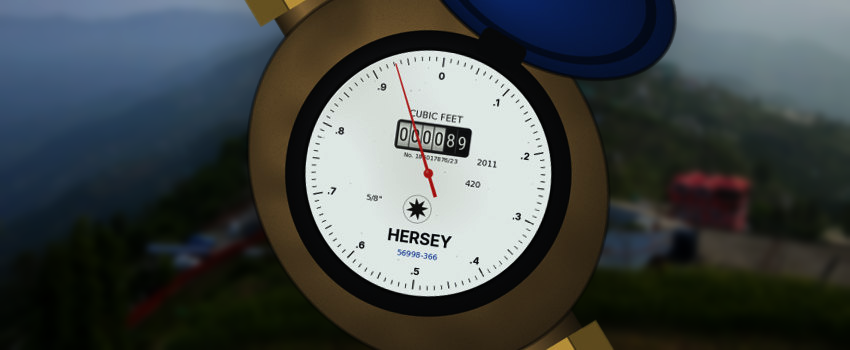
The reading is 88.93 ft³
